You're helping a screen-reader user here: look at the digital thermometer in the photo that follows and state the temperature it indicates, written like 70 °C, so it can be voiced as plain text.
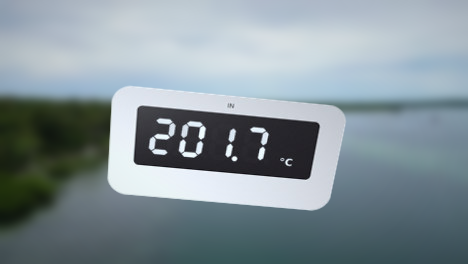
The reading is 201.7 °C
